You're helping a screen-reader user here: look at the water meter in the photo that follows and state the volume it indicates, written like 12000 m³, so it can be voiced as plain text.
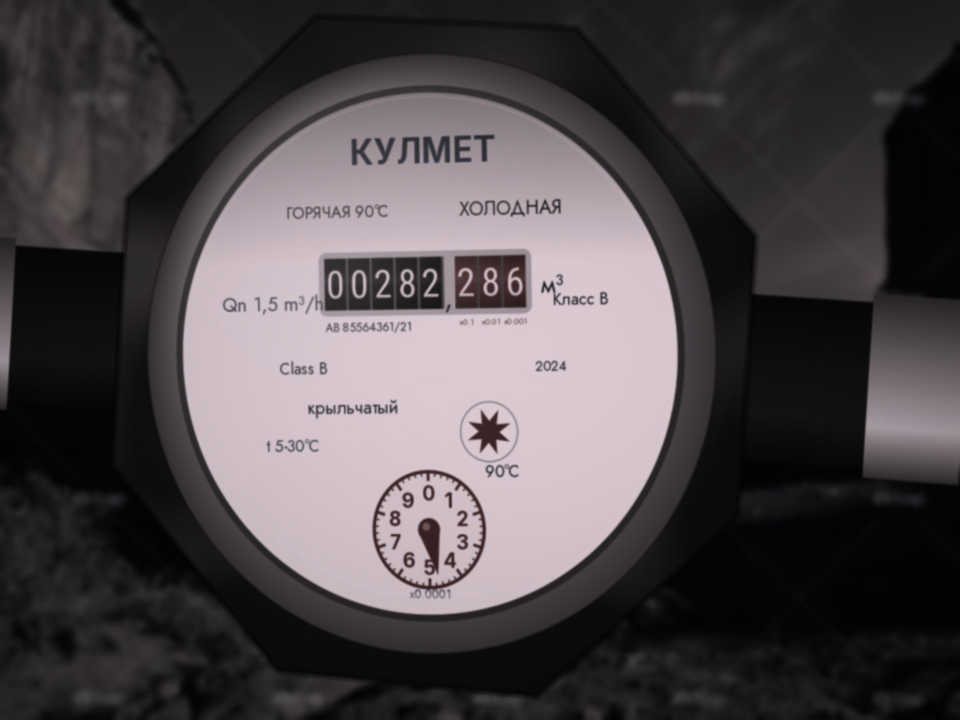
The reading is 282.2864 m³
